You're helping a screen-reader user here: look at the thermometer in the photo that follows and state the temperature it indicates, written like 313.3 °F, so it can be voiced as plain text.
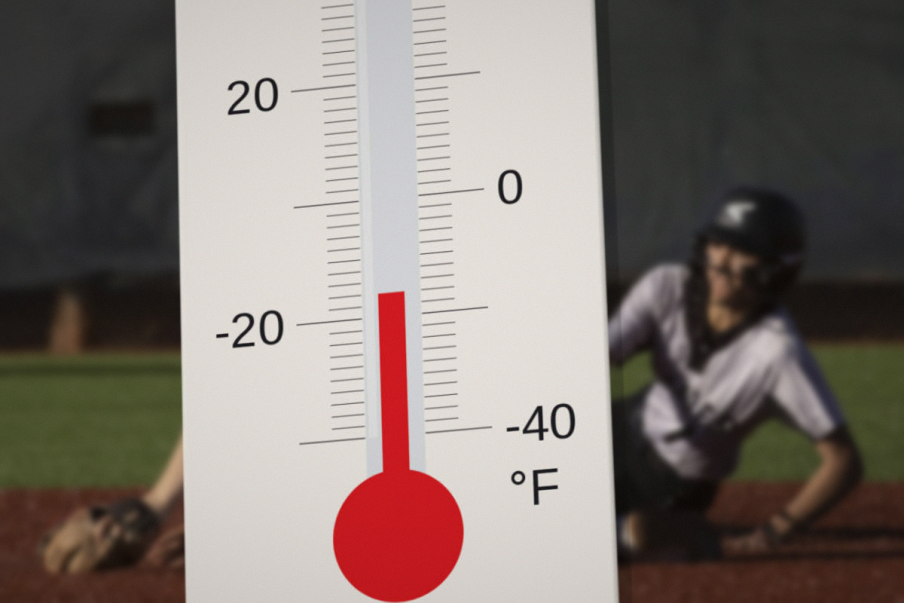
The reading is -16 °F
